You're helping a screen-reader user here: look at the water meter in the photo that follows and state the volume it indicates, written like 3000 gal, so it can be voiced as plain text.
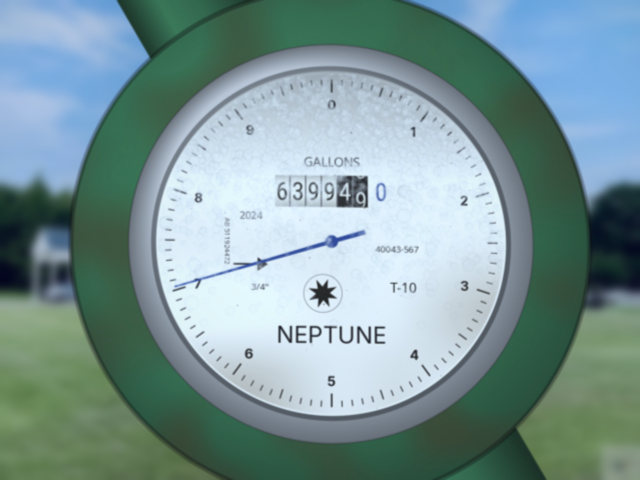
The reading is 6399487.0 gal
